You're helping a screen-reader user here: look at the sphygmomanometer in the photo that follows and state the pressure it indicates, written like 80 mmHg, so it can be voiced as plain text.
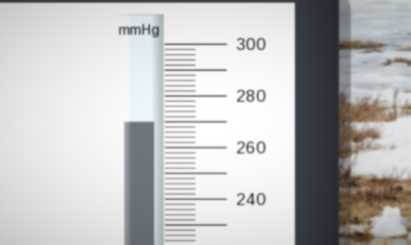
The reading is 270 mmHg
